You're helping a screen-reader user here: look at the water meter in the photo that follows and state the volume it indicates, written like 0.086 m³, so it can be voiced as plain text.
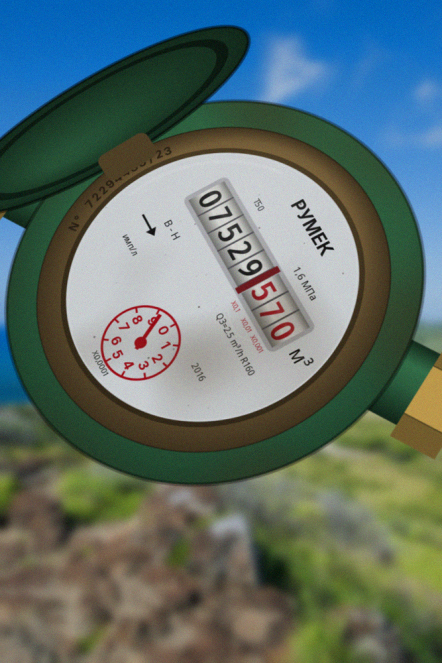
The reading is 7529.5699 m³
